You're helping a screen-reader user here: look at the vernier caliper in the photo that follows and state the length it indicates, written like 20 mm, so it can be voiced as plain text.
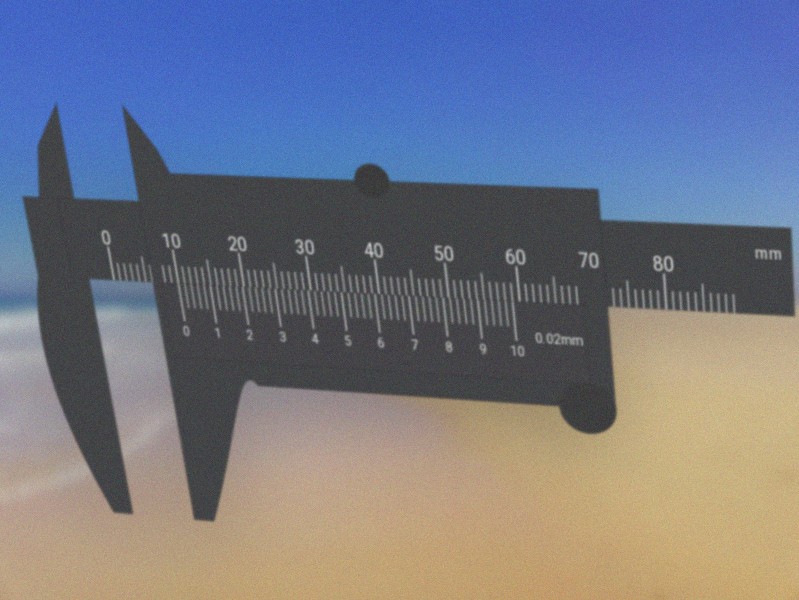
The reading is 10.0 mm
